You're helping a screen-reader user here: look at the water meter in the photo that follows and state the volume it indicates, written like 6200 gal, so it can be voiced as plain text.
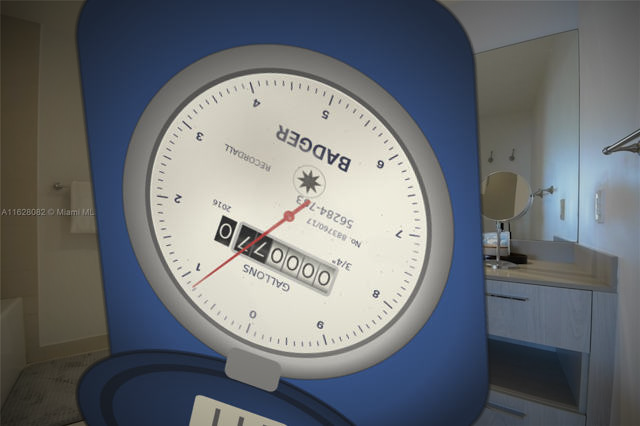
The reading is 770.8 gal
